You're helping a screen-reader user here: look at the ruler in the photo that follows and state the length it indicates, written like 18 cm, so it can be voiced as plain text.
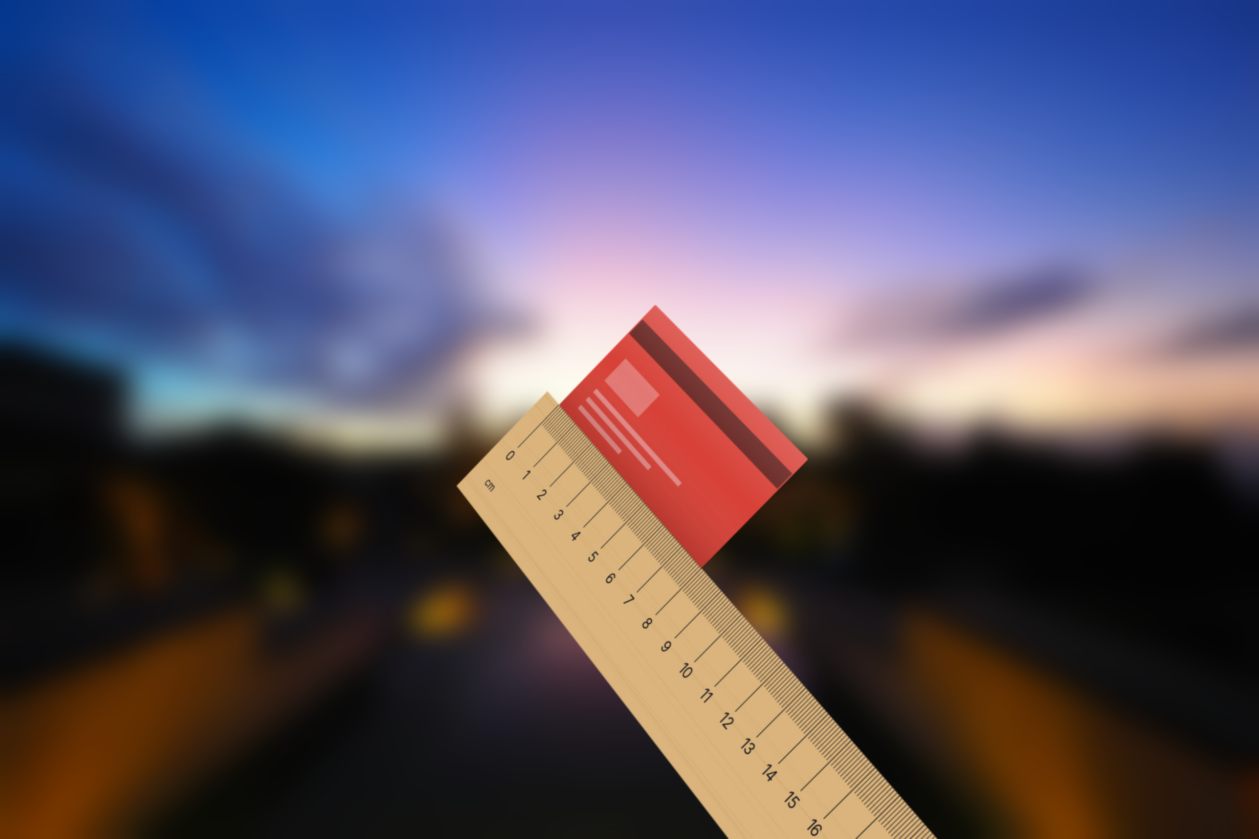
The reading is 8 cm
